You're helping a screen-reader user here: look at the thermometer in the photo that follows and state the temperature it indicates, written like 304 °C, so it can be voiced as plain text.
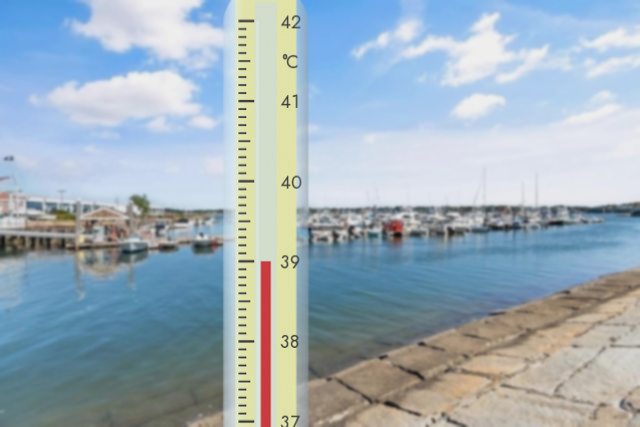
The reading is 39 °C
